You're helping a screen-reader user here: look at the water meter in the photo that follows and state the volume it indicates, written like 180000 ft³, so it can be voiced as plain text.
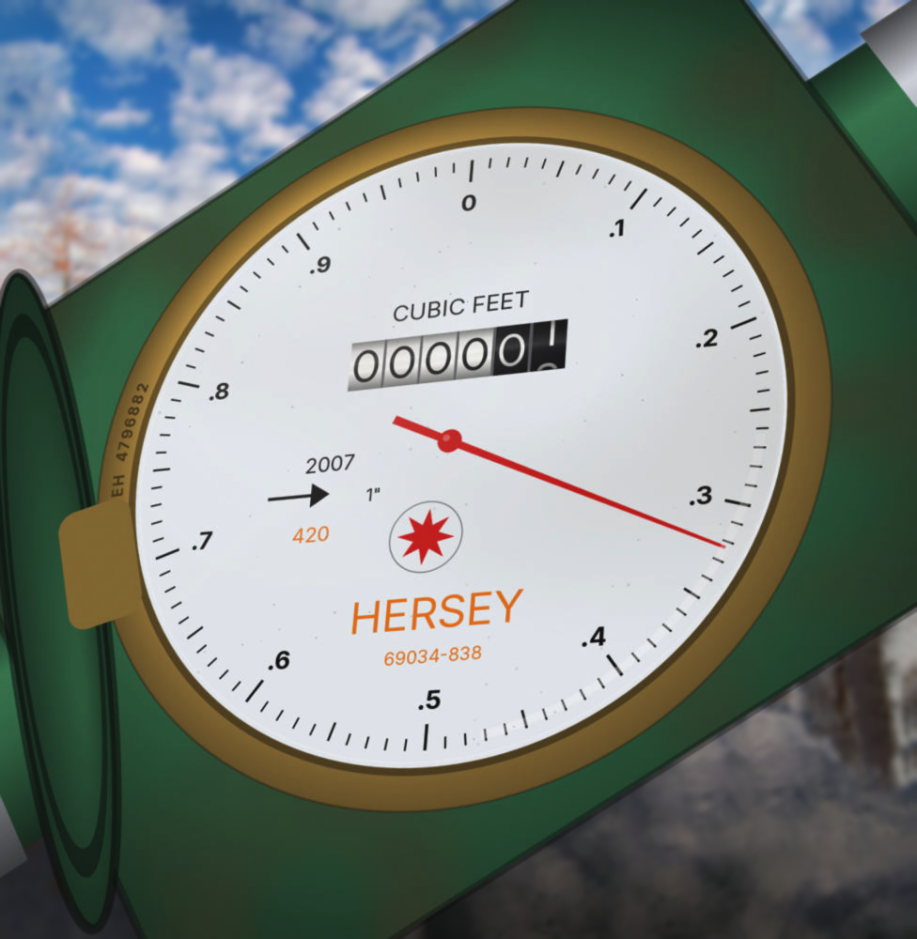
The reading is 1.32 ft³
